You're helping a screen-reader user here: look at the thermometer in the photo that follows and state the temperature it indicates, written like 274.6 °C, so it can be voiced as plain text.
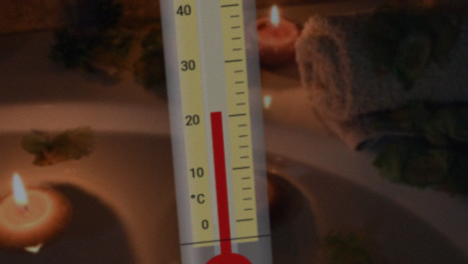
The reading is 21 °C
